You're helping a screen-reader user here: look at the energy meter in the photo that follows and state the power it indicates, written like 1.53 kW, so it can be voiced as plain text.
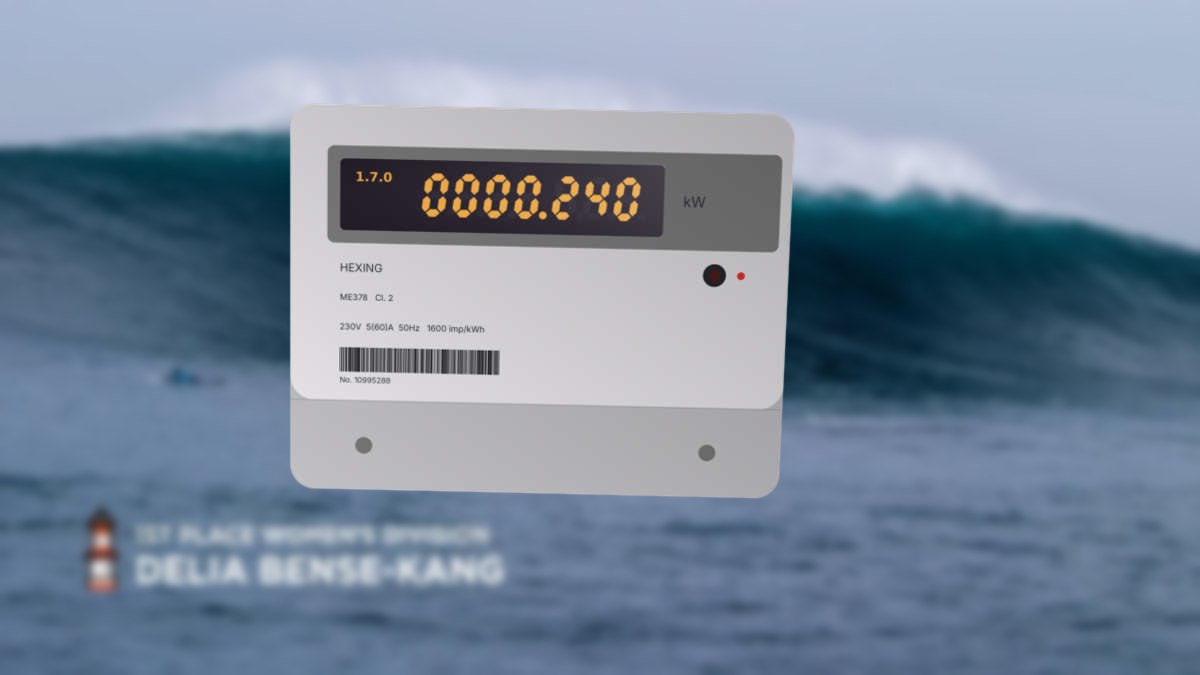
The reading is 0.240 kW
